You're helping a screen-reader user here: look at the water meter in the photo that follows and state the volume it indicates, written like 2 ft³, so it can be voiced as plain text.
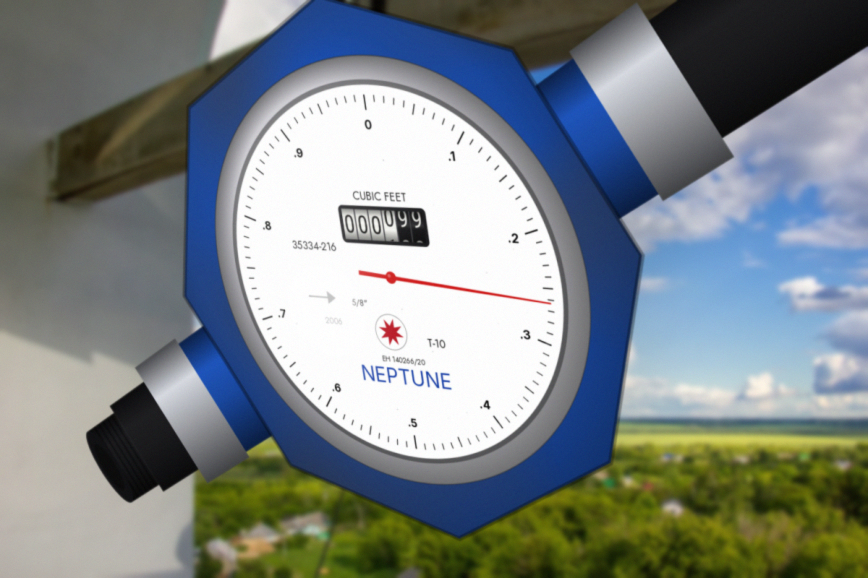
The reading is 99.26 ft³
